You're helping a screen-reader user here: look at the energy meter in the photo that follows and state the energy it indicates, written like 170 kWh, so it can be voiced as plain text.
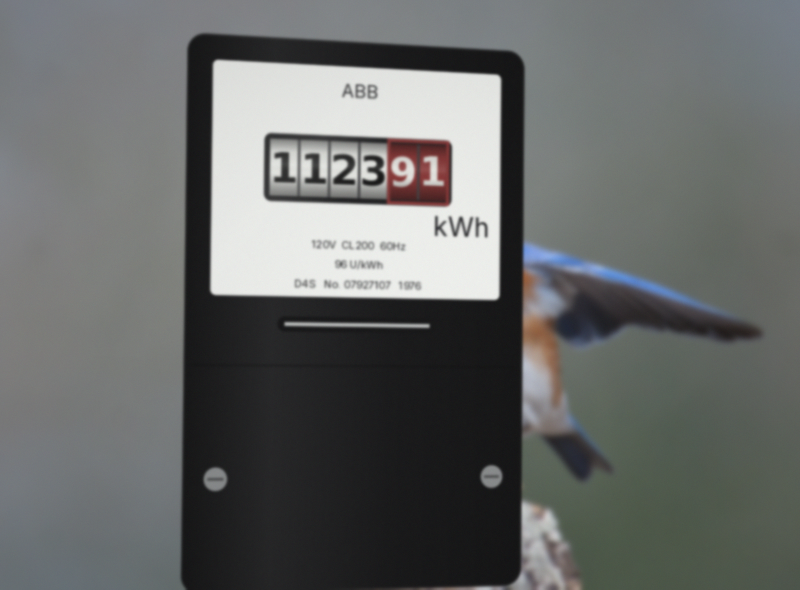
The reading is 1123.91 kWh
